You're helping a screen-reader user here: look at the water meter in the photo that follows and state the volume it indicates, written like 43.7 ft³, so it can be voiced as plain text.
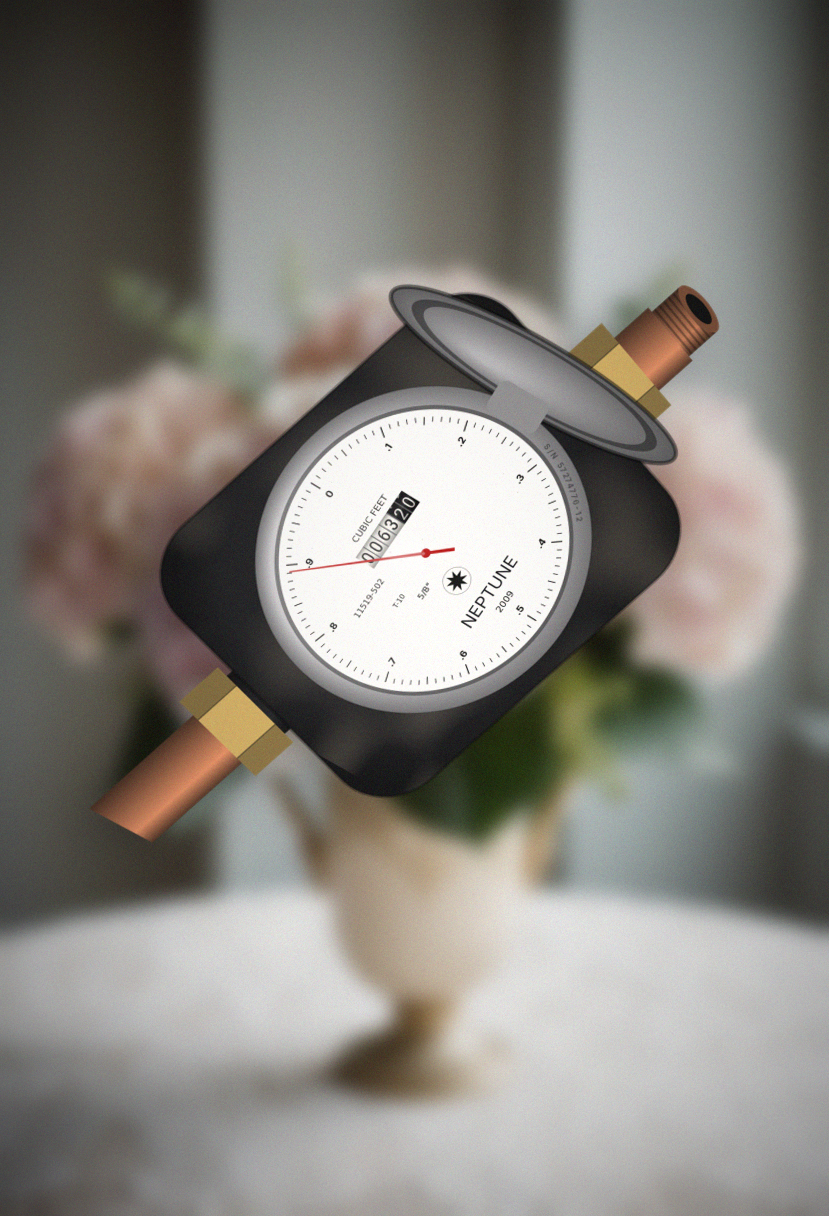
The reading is 6319.89 ft³
